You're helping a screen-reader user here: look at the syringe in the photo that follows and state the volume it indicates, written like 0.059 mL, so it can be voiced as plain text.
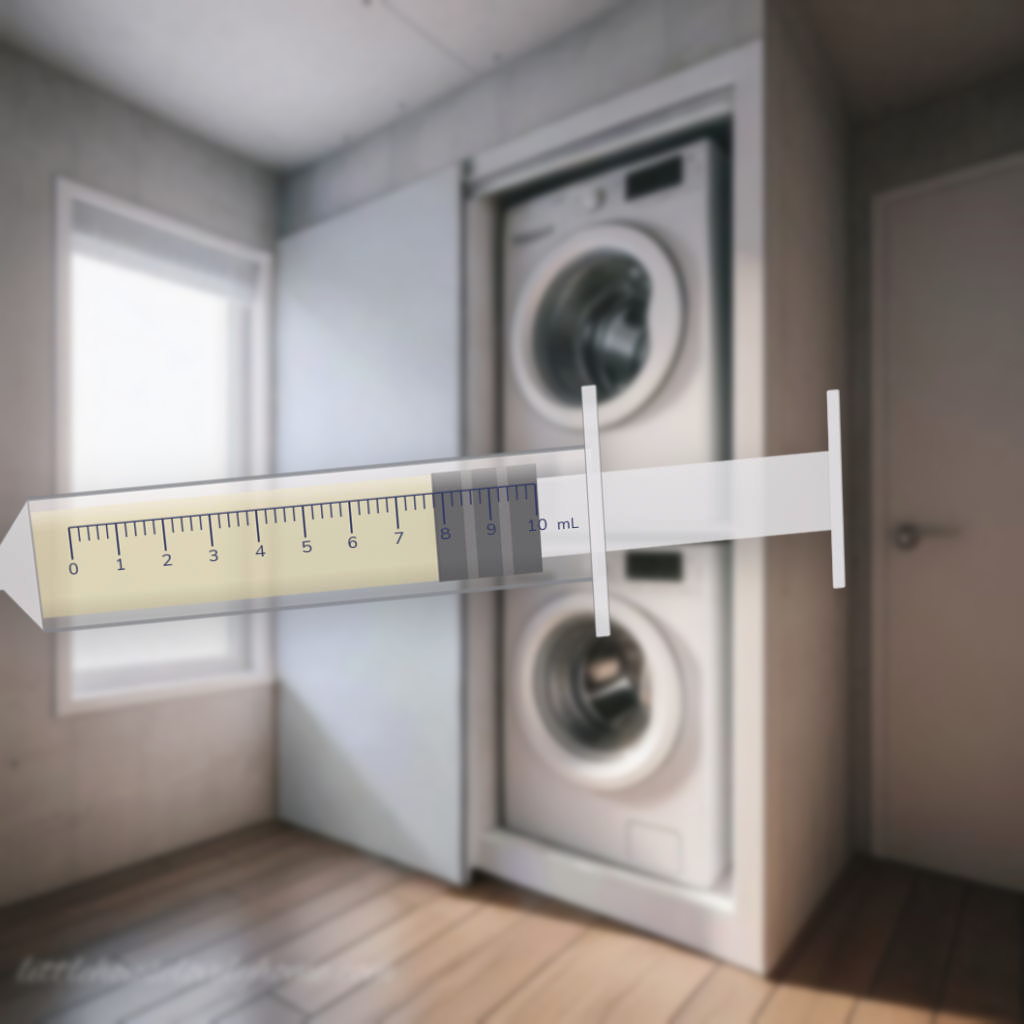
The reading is 7.8 mL
